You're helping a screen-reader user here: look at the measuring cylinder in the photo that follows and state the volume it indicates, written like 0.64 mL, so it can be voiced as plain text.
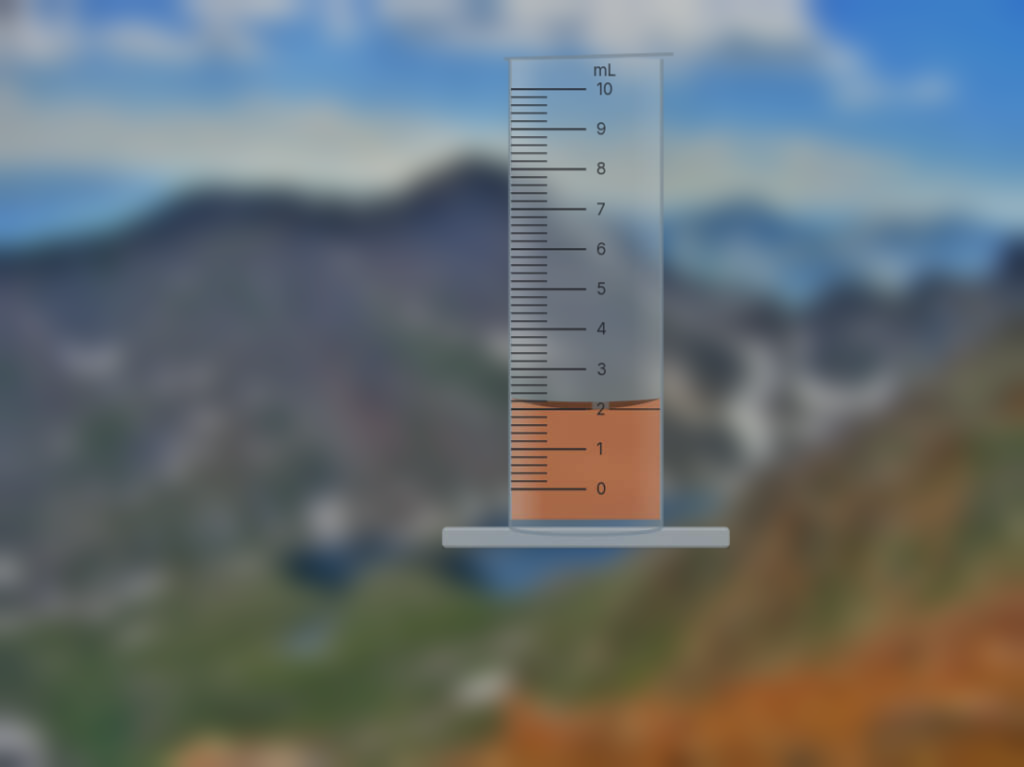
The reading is 2 mL
